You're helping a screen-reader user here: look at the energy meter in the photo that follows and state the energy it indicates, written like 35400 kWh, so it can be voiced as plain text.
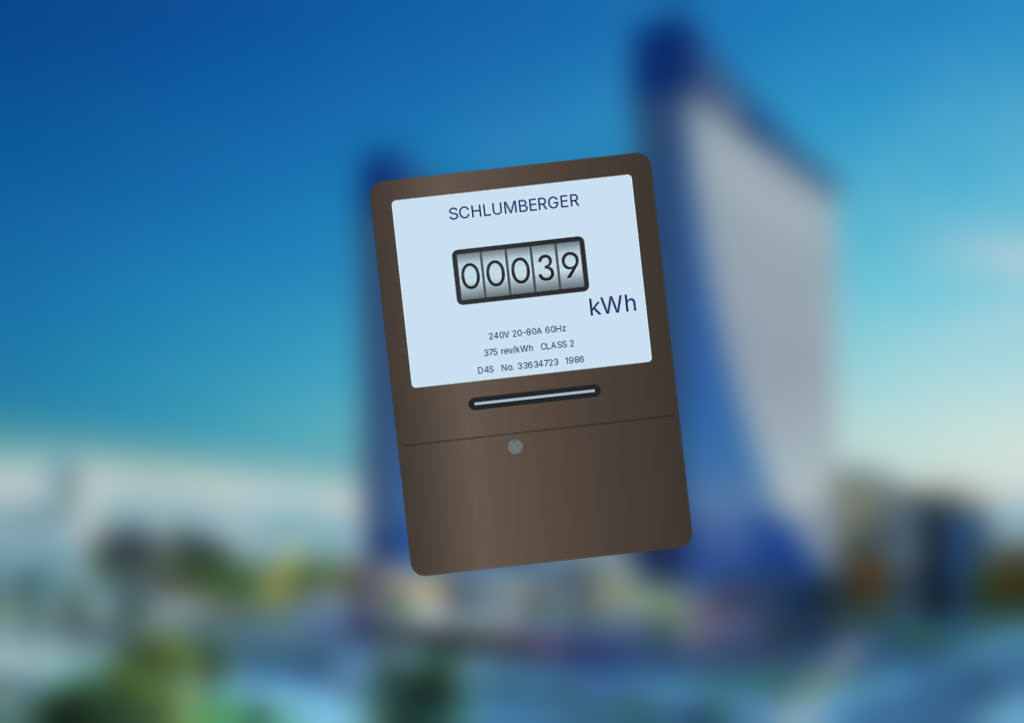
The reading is 39 kWh
